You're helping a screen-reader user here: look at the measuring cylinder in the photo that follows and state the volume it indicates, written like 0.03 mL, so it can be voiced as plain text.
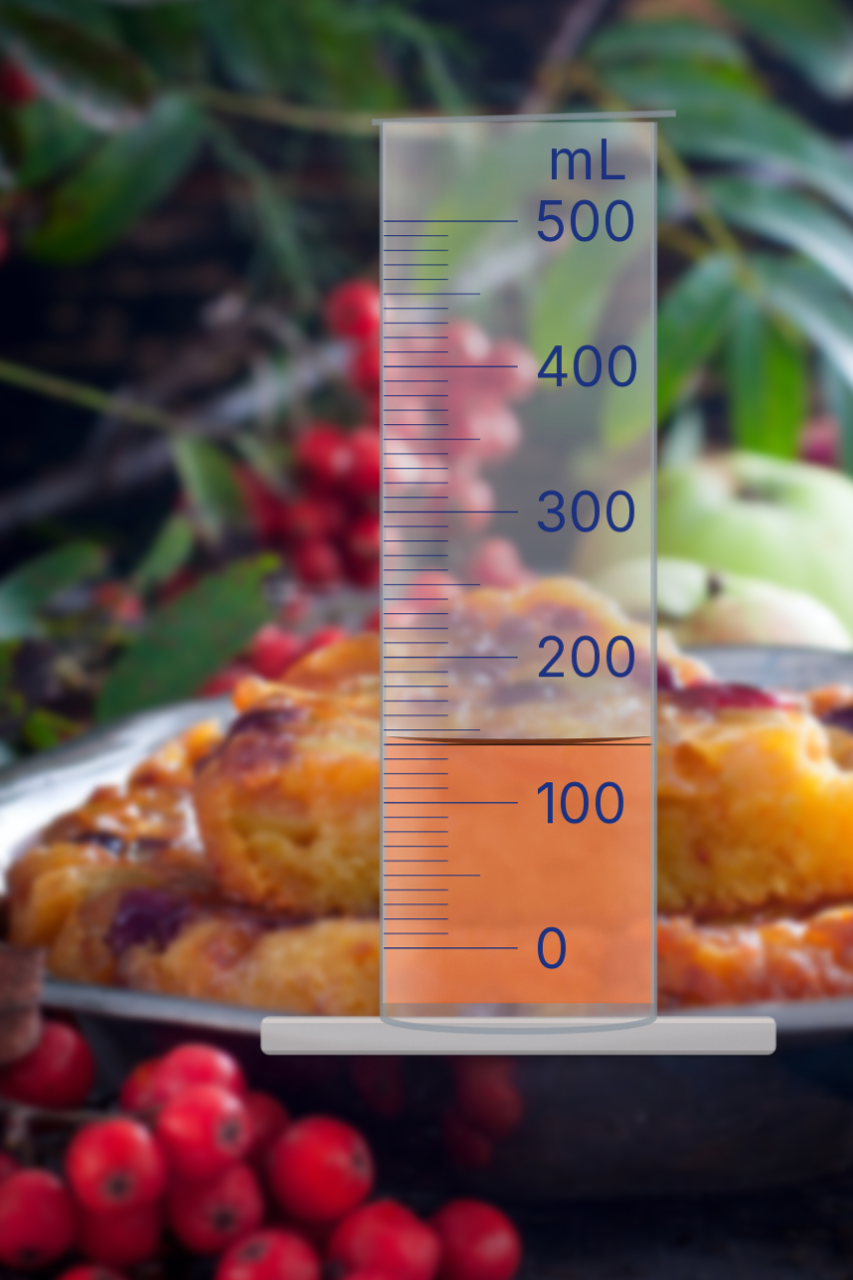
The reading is 140 mL
